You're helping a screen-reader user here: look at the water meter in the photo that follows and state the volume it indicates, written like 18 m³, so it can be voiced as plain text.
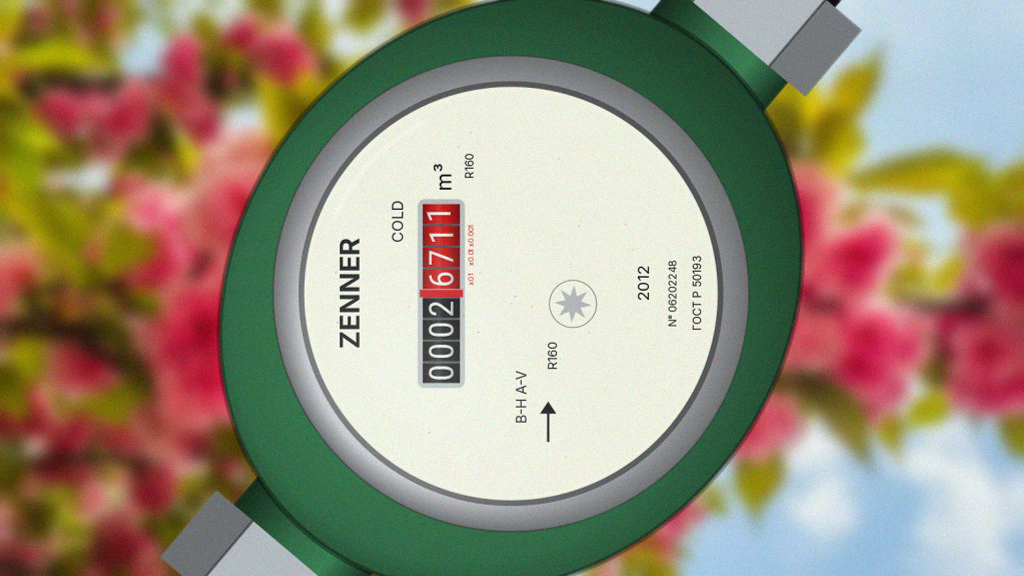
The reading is 2.6711 m³
